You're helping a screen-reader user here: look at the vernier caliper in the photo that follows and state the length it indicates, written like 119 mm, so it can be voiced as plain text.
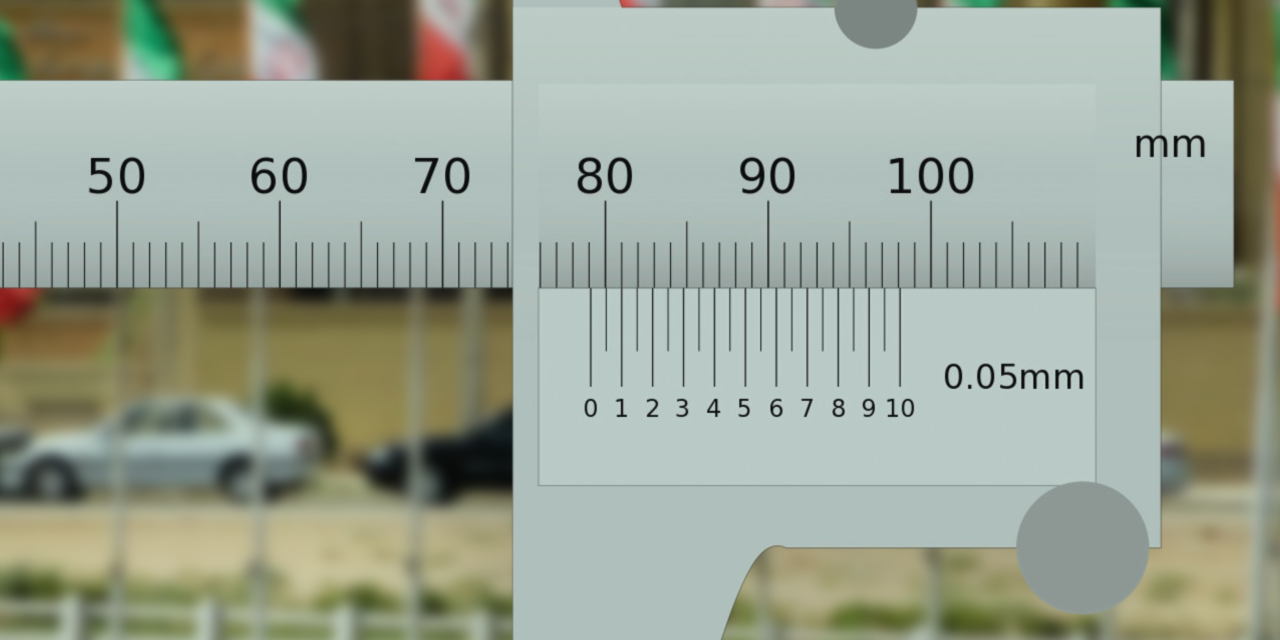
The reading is 79.1 mm
